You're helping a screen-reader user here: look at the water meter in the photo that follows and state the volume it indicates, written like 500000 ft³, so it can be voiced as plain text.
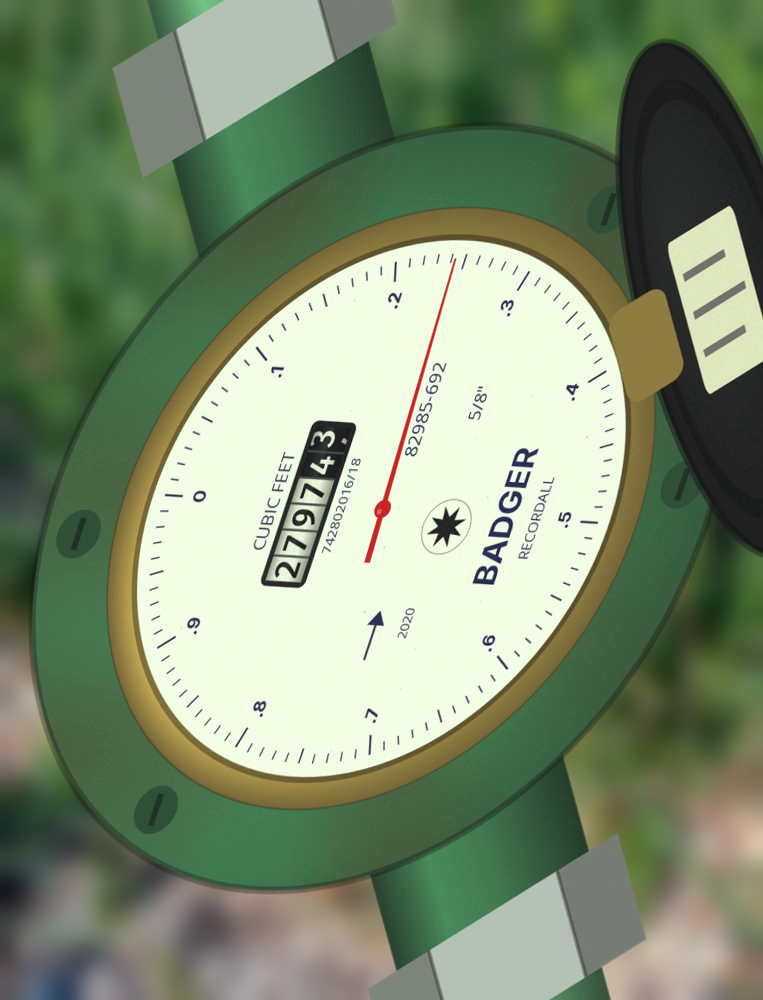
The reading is 279743.24 ft³
